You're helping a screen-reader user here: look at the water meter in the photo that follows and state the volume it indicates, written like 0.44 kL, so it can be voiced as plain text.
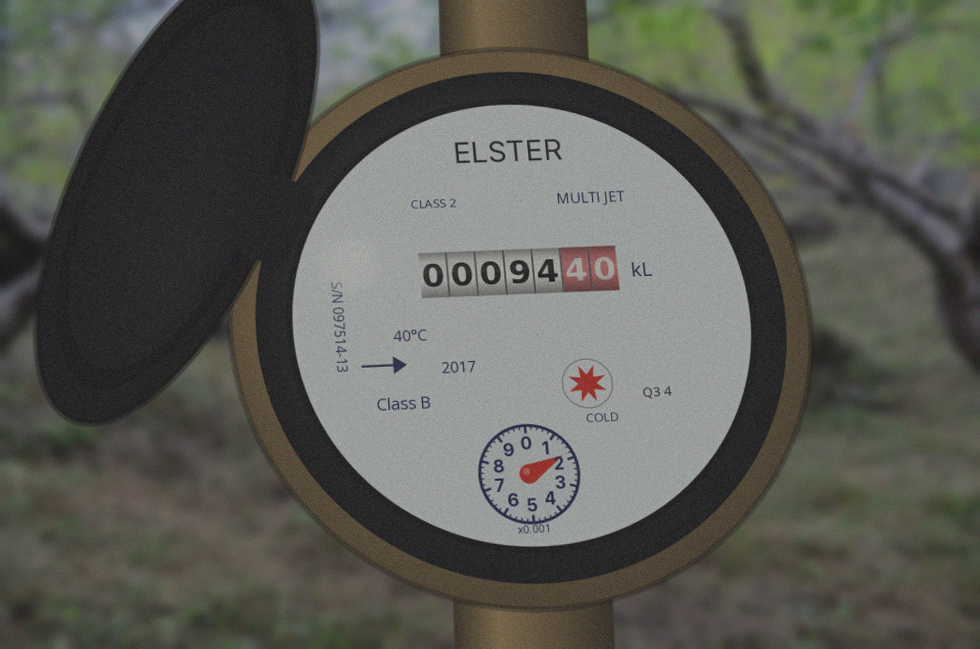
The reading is 94.401 kL
